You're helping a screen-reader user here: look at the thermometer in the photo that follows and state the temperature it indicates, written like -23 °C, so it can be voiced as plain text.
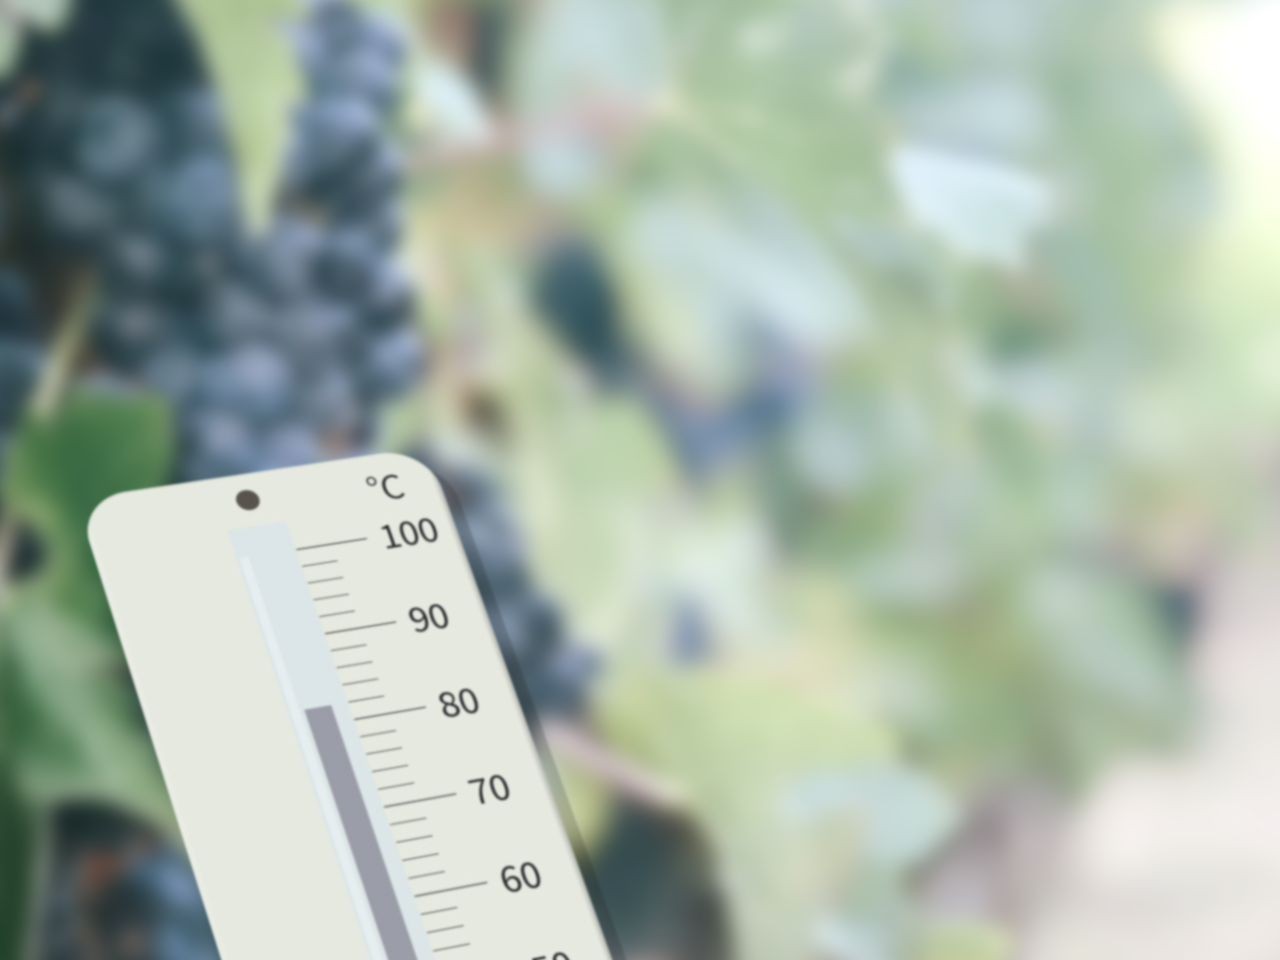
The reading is 82 °C
